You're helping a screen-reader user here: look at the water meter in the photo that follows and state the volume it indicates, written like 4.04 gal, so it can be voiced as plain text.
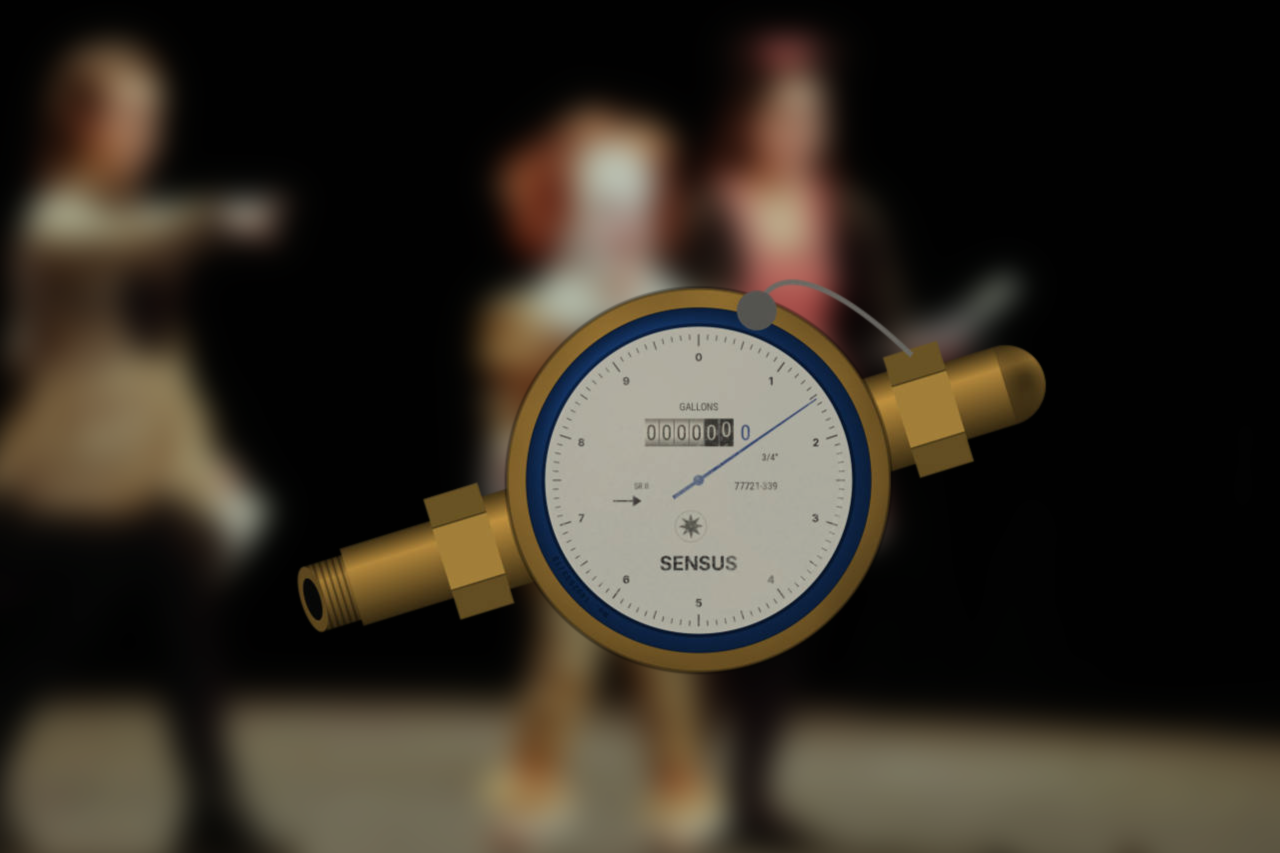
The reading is 1.5 gal
